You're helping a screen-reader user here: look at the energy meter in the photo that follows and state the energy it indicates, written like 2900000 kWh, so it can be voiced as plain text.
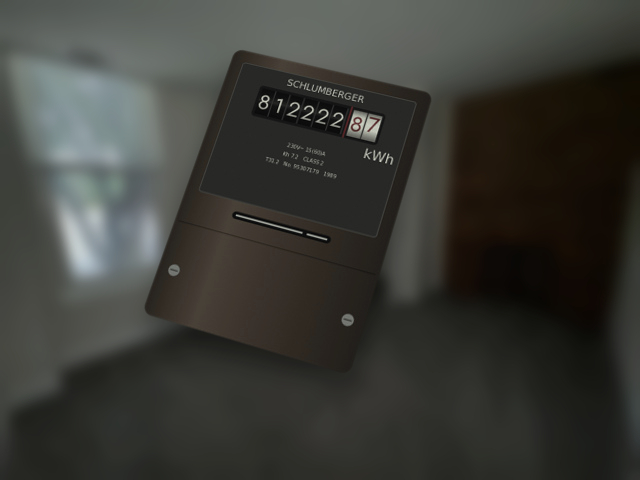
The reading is 812222.87 kWh
